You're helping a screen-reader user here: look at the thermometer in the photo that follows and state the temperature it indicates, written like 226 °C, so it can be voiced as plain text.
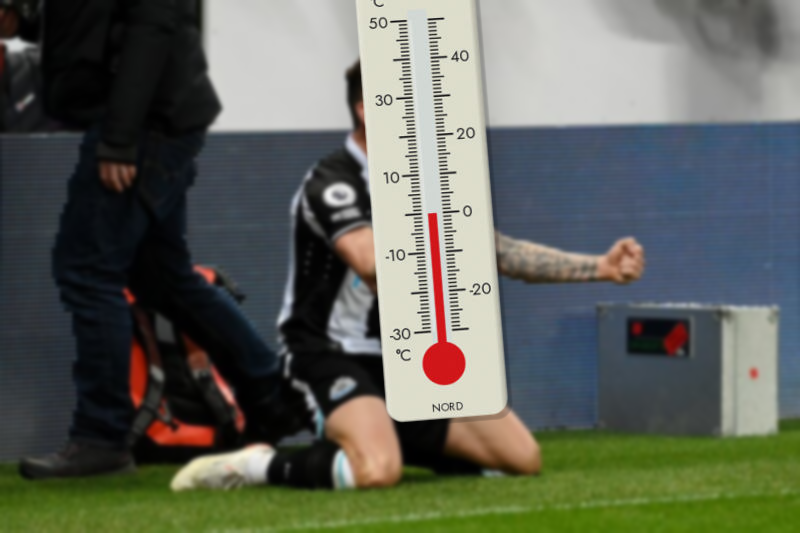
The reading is 0 °C
